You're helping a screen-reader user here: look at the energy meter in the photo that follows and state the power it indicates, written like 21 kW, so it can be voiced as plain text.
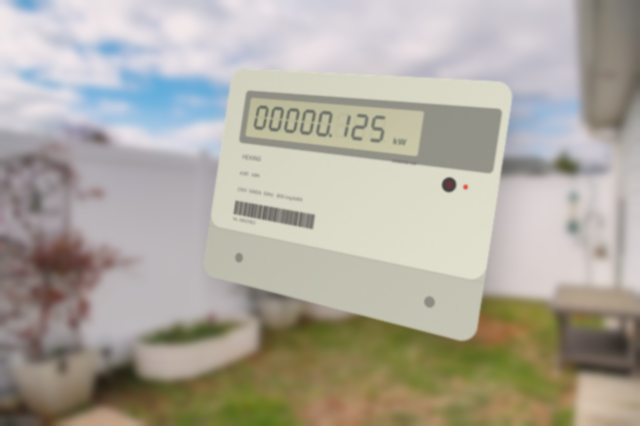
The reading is 0.125 kW
